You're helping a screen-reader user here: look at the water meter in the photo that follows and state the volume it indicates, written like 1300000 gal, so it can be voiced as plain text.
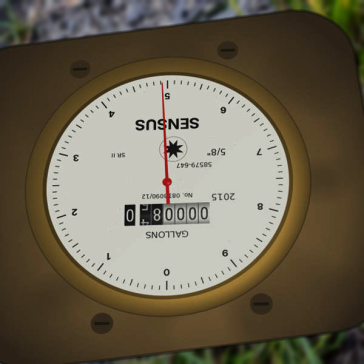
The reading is 844.9 gal
